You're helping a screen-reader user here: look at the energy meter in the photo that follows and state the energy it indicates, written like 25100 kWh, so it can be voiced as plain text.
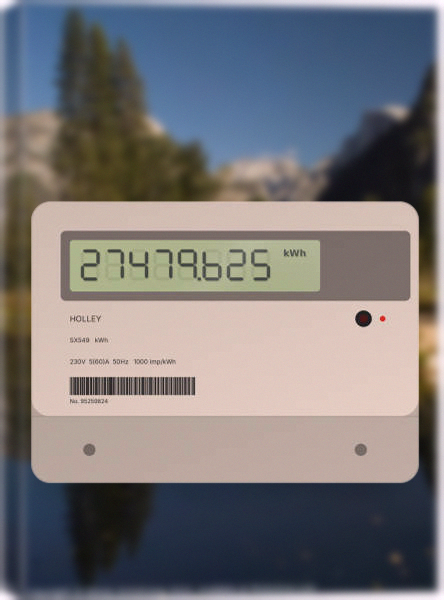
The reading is 27479.625 kWh
